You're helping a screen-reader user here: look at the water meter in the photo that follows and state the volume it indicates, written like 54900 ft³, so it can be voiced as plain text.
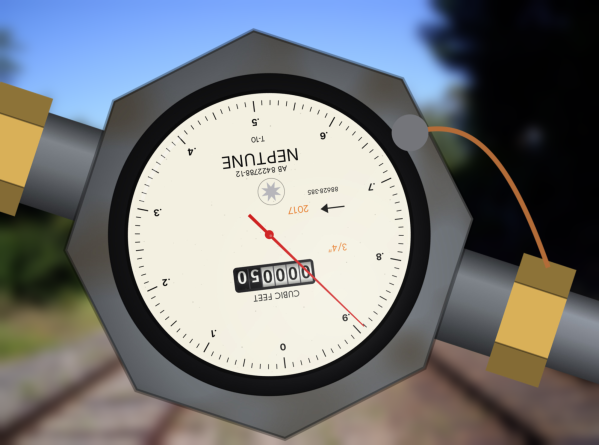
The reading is 49.89 ft³
